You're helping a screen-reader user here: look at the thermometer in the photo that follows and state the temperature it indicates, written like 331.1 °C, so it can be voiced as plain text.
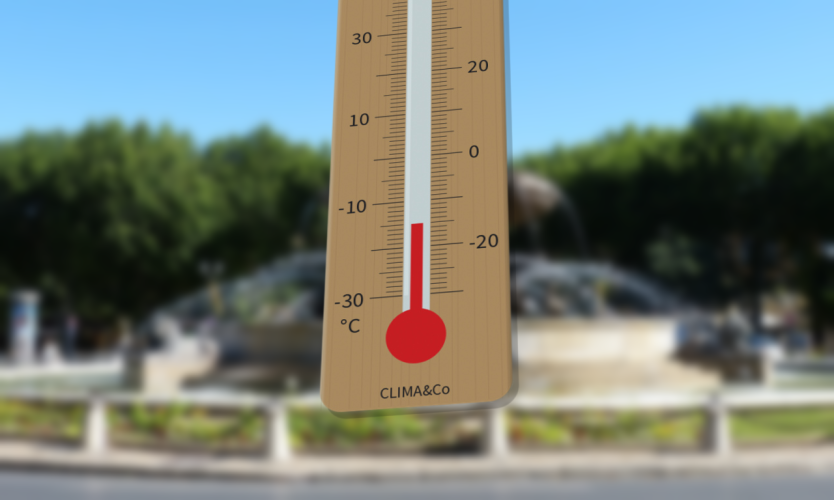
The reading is -15 °C
